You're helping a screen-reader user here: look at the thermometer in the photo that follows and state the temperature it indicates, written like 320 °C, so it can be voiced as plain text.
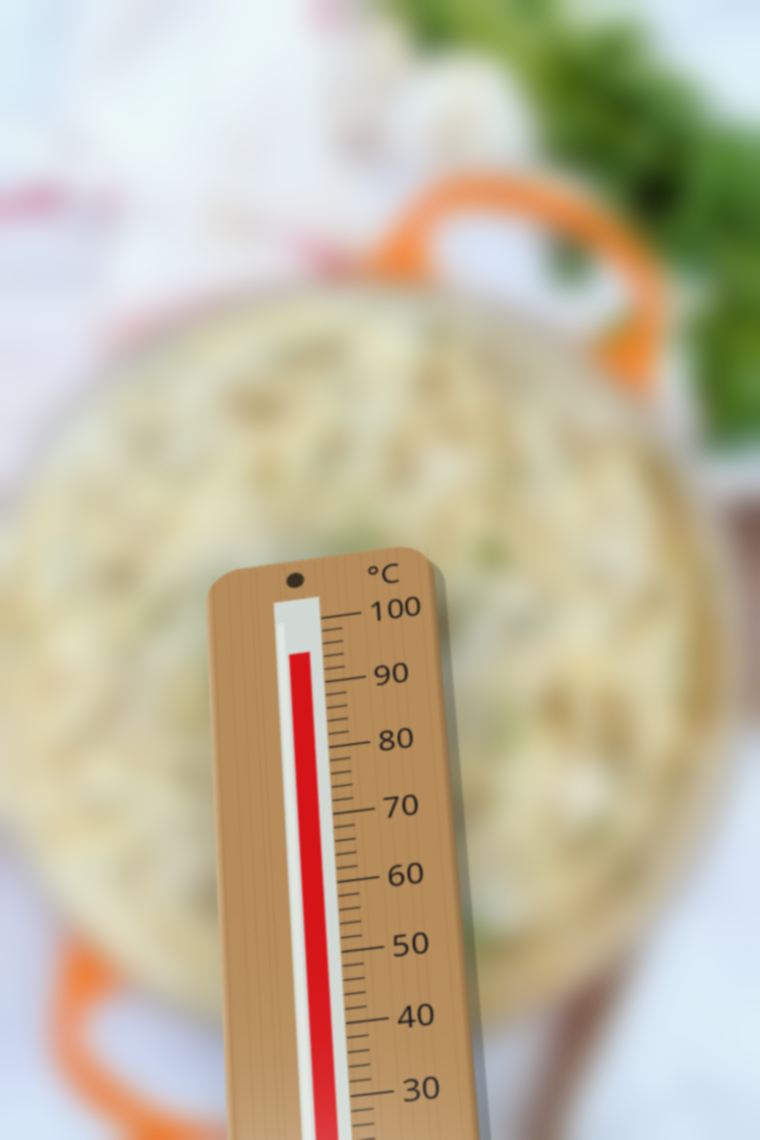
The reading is 95 °C
